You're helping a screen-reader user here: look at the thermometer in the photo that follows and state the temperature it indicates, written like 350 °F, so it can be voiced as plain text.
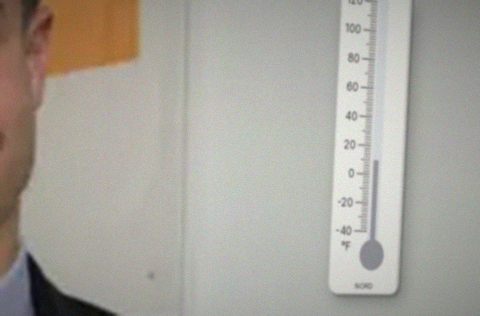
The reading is 10 °F
